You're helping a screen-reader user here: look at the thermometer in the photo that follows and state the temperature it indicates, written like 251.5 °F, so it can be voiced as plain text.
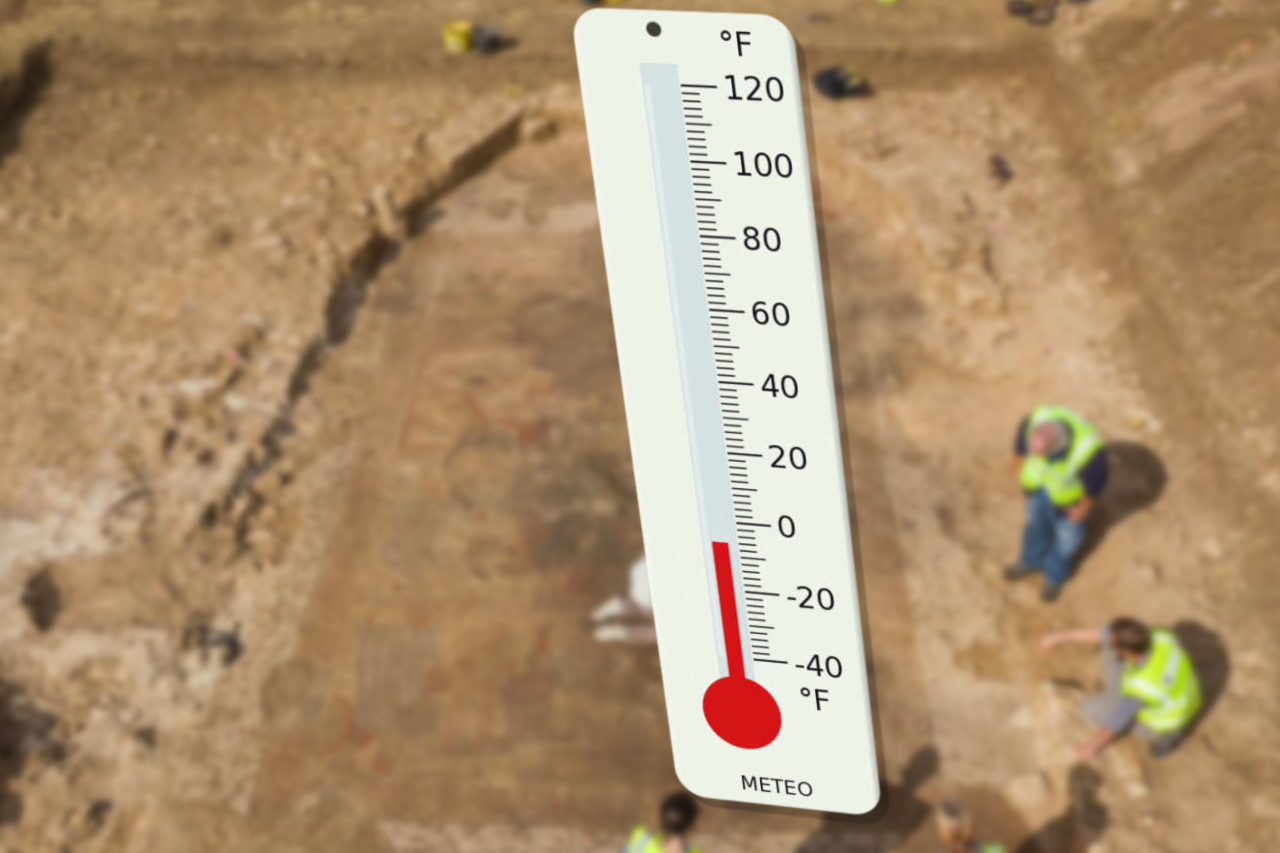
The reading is -6 °F
